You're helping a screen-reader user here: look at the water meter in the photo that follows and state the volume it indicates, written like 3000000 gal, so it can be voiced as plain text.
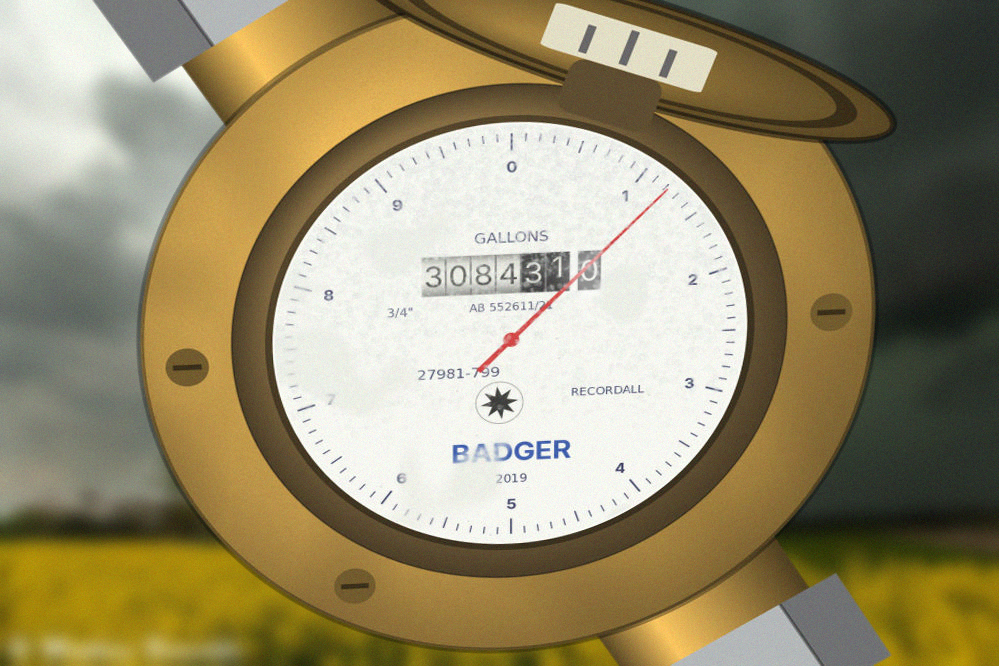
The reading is 3084311.2 gal
